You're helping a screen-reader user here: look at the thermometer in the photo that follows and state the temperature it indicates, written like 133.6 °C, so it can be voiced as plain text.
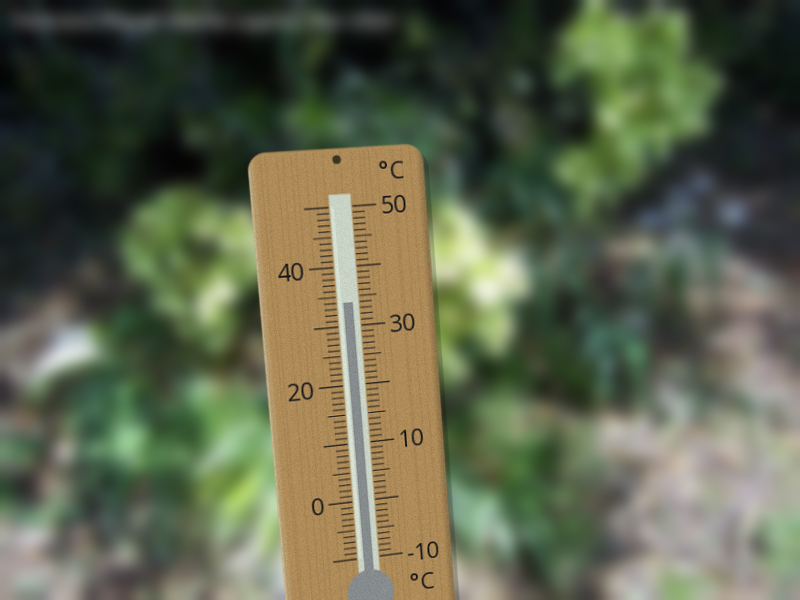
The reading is 34 °C
